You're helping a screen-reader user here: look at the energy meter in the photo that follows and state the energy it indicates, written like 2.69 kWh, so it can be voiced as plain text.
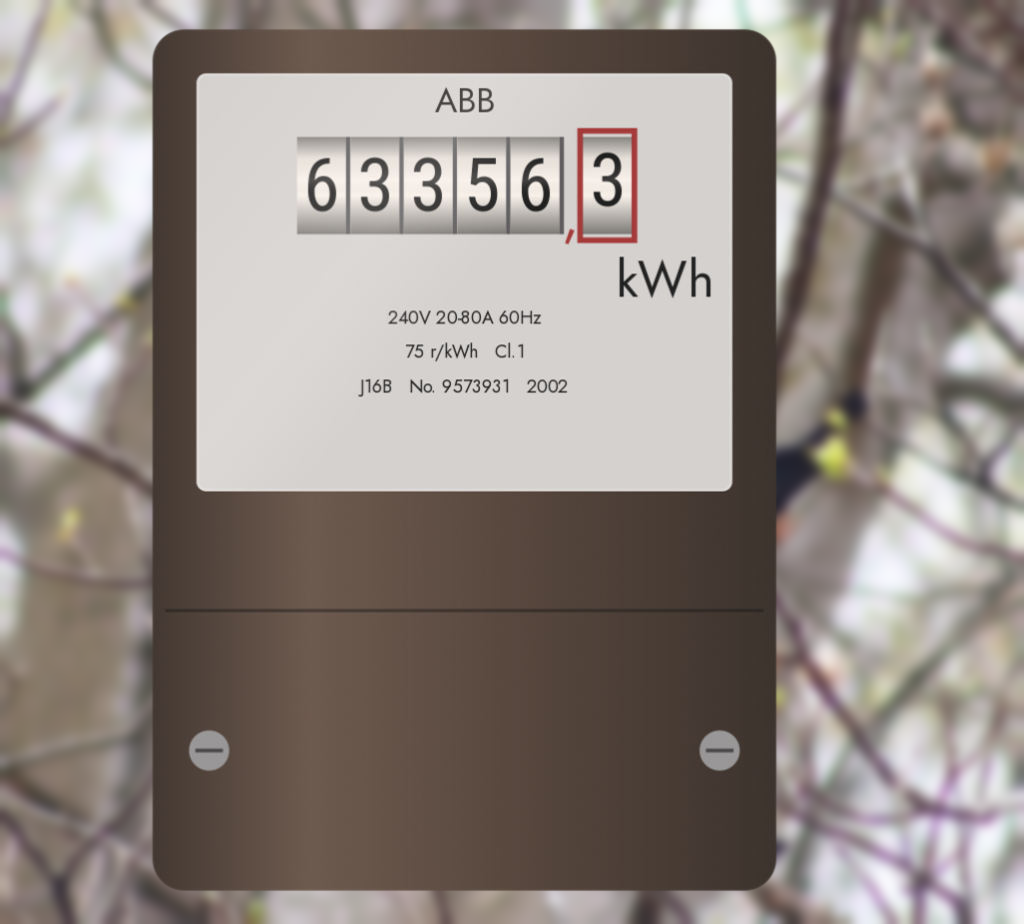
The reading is 63356.3 kWh
